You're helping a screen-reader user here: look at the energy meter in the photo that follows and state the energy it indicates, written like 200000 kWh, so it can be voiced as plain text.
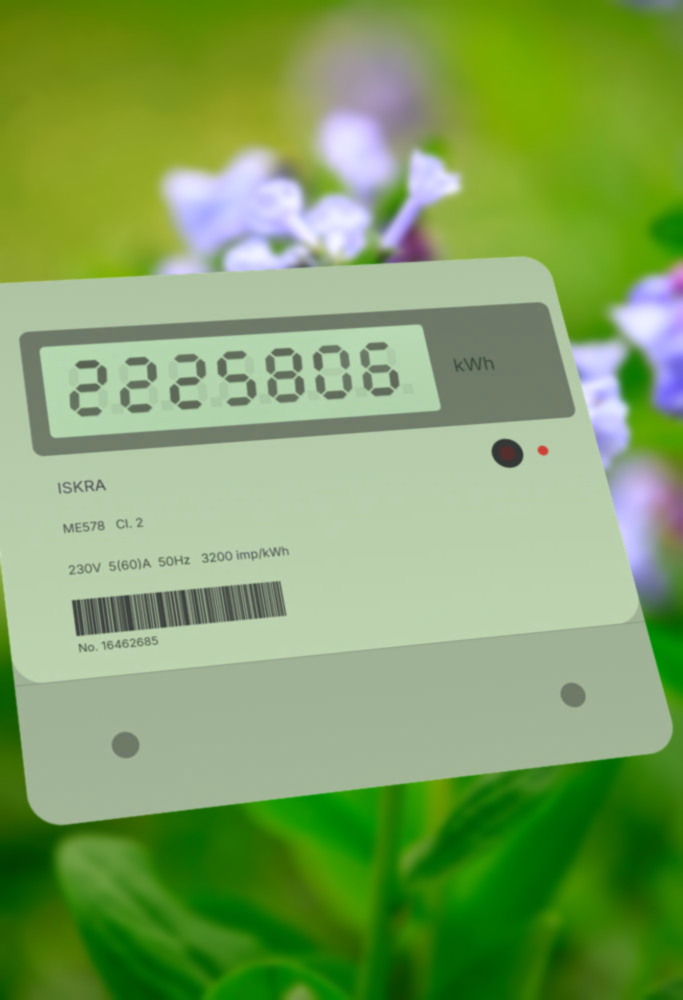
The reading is 2225806 kWh
